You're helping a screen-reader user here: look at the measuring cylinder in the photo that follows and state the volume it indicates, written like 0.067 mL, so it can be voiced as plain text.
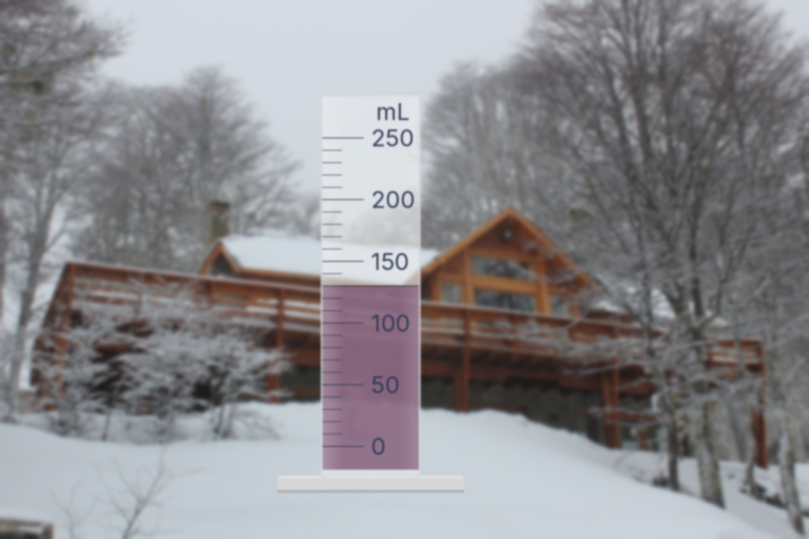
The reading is 130 mL
